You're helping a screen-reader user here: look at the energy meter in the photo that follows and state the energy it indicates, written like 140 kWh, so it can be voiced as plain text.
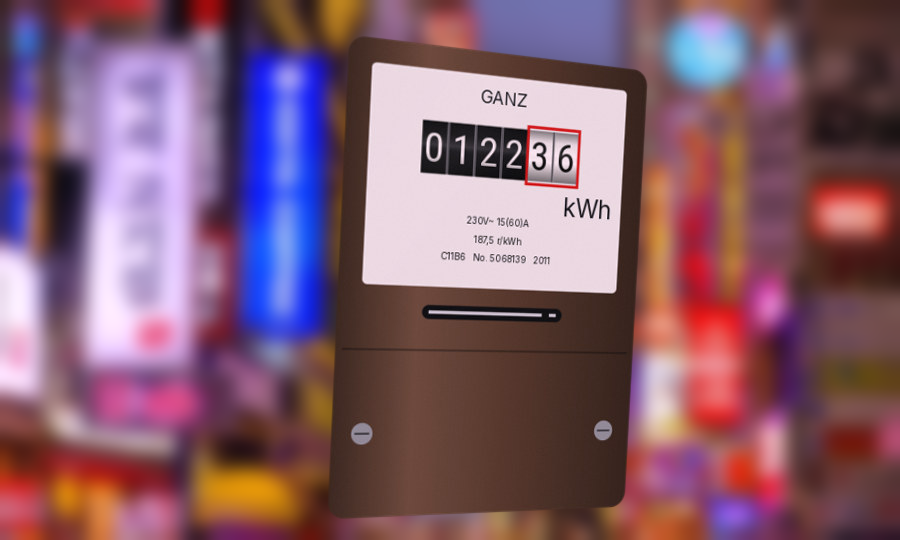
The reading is 122.36 kWh
